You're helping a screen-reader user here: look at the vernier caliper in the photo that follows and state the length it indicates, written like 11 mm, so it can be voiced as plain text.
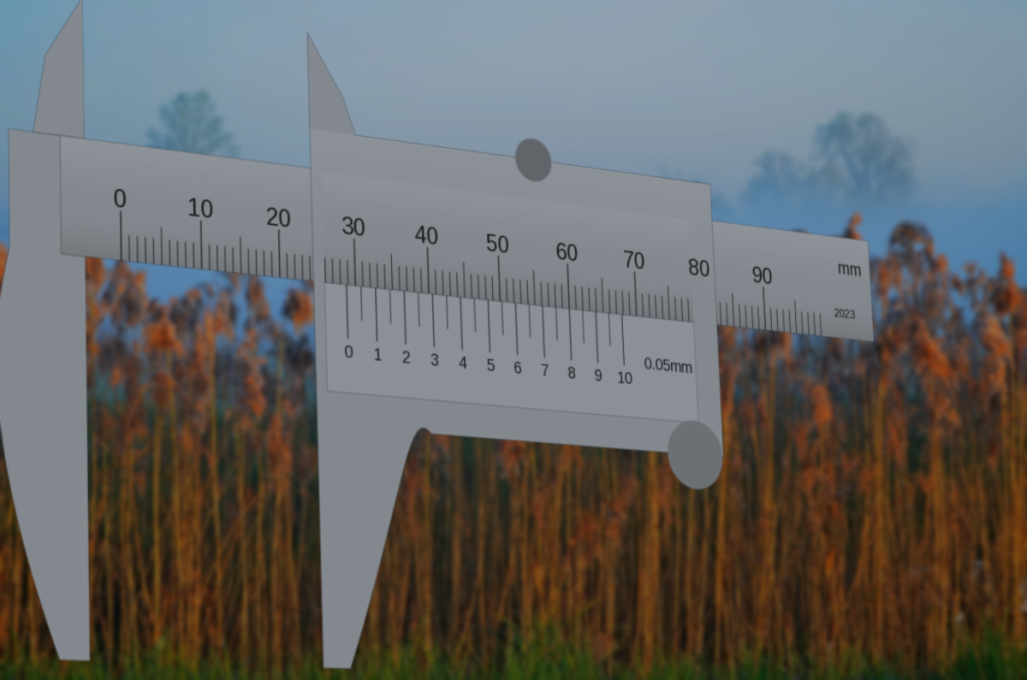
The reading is 28.8 mm
